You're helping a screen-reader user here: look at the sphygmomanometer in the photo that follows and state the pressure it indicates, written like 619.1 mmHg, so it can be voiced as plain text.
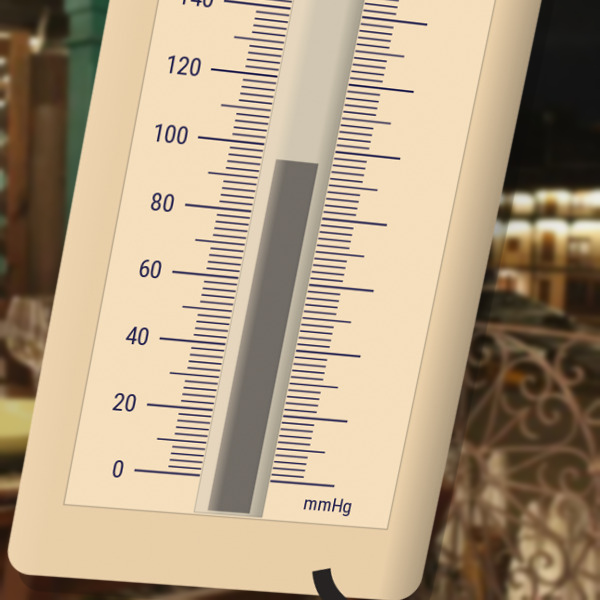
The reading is 96 mmHg
